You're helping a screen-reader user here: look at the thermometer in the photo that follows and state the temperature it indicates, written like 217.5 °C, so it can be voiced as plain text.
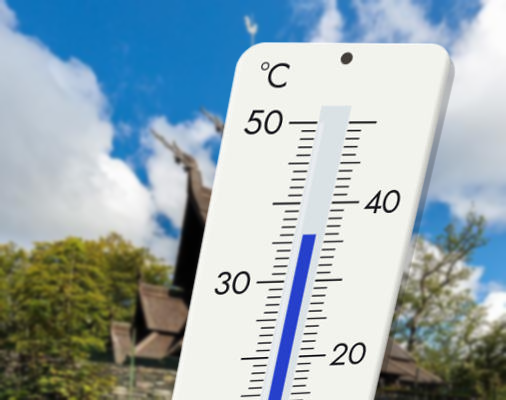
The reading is 36 °C
